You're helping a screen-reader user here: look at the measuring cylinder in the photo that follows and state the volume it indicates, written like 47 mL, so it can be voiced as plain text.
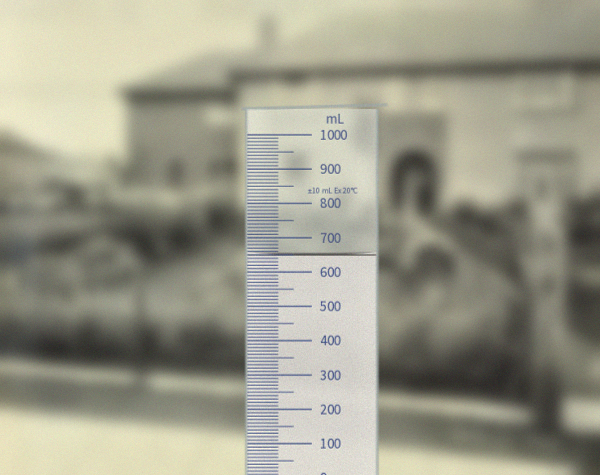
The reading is 650 mL
